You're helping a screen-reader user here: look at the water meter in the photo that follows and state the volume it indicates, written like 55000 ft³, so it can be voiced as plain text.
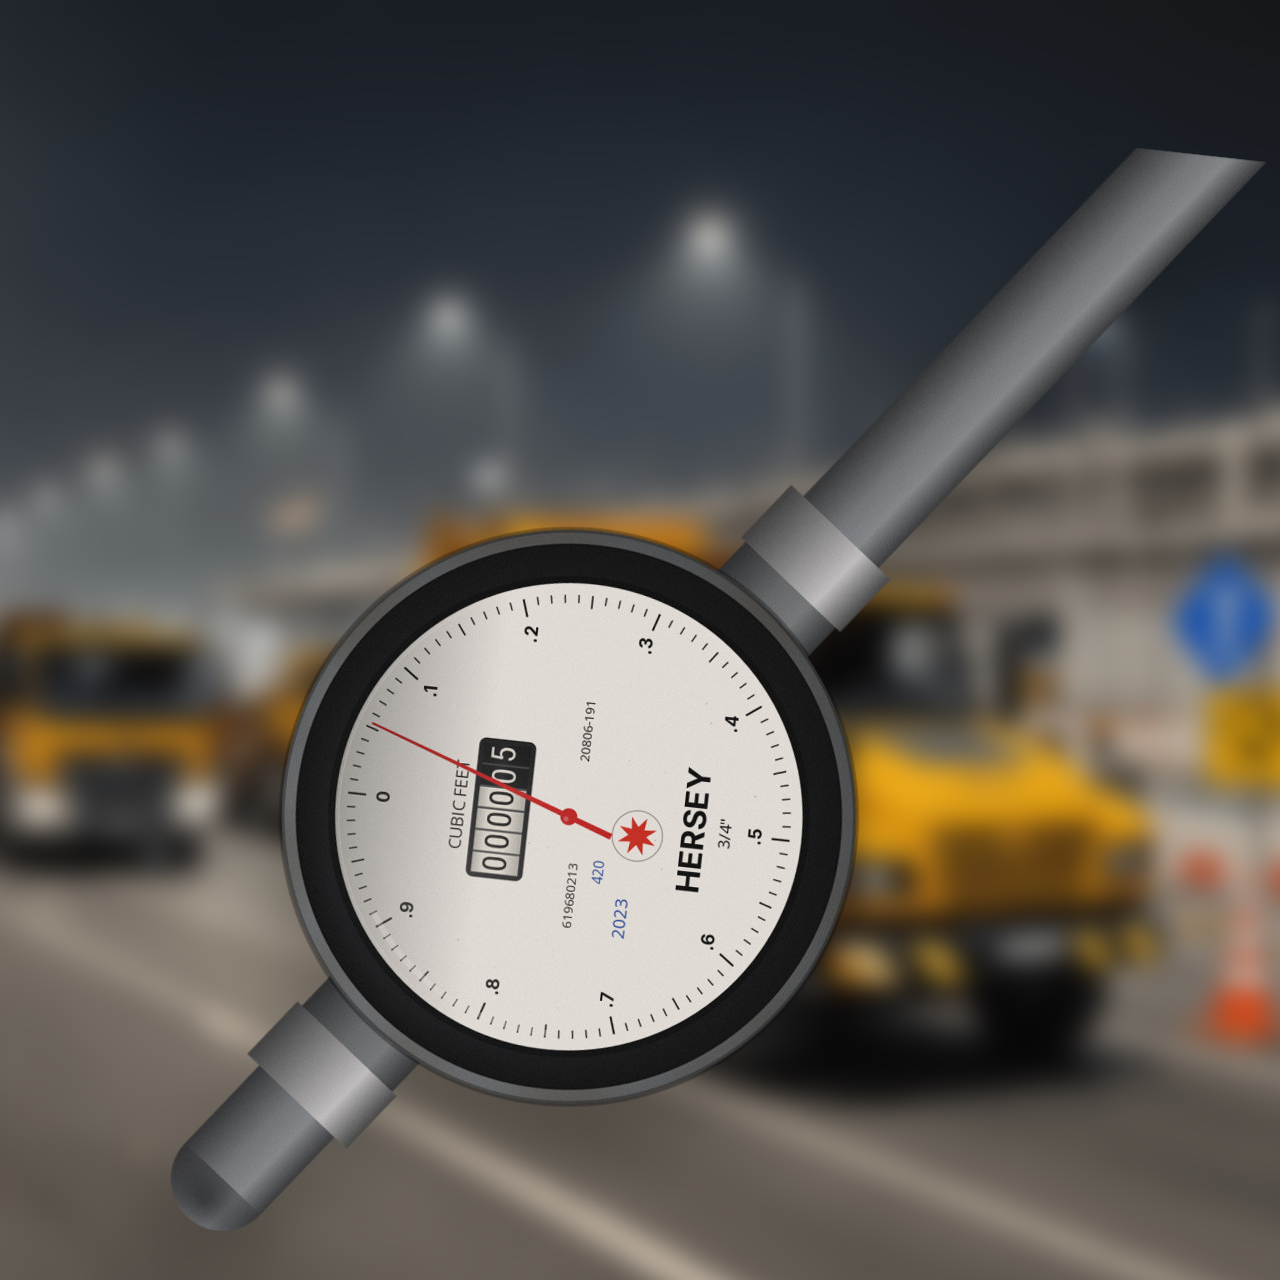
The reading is 5.05 ft³
